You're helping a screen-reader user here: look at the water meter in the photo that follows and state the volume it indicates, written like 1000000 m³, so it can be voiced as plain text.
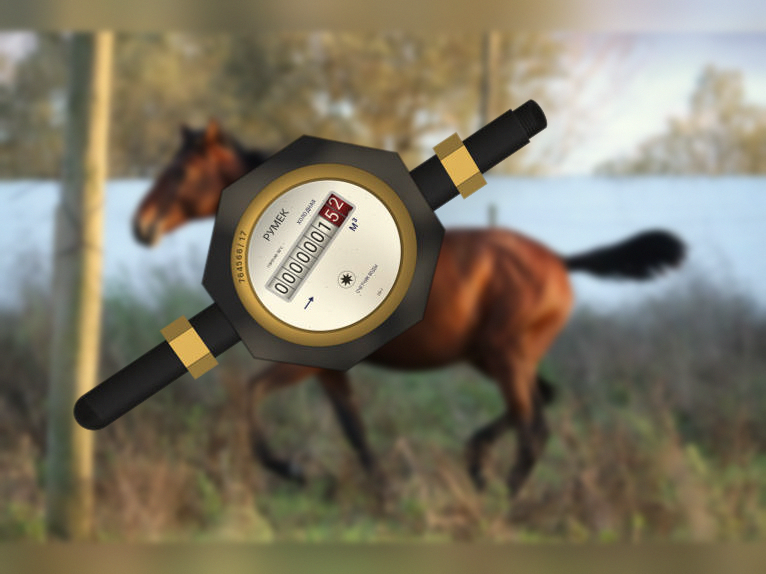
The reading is 1.52 m³
